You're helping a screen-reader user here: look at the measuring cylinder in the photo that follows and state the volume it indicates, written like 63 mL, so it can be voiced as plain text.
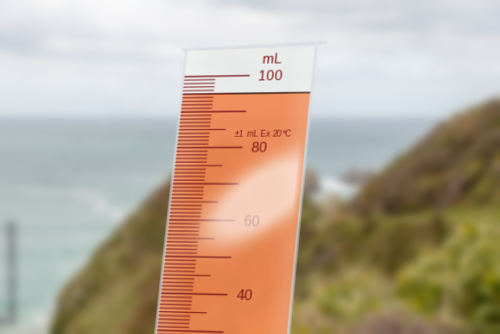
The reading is 95 mL
